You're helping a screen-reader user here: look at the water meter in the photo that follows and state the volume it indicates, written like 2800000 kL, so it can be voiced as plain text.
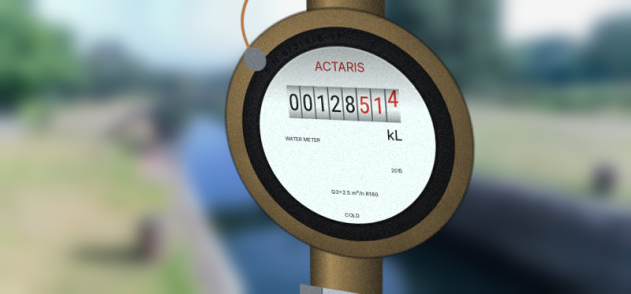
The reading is 128.514 kL
